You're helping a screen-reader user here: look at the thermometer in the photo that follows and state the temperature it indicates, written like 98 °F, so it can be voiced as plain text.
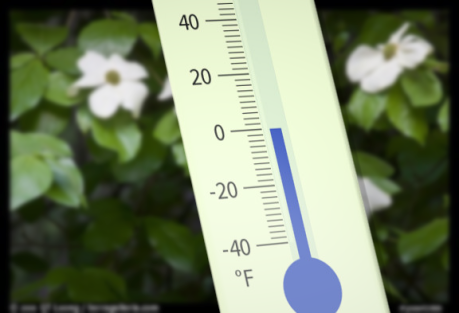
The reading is 0 °F
